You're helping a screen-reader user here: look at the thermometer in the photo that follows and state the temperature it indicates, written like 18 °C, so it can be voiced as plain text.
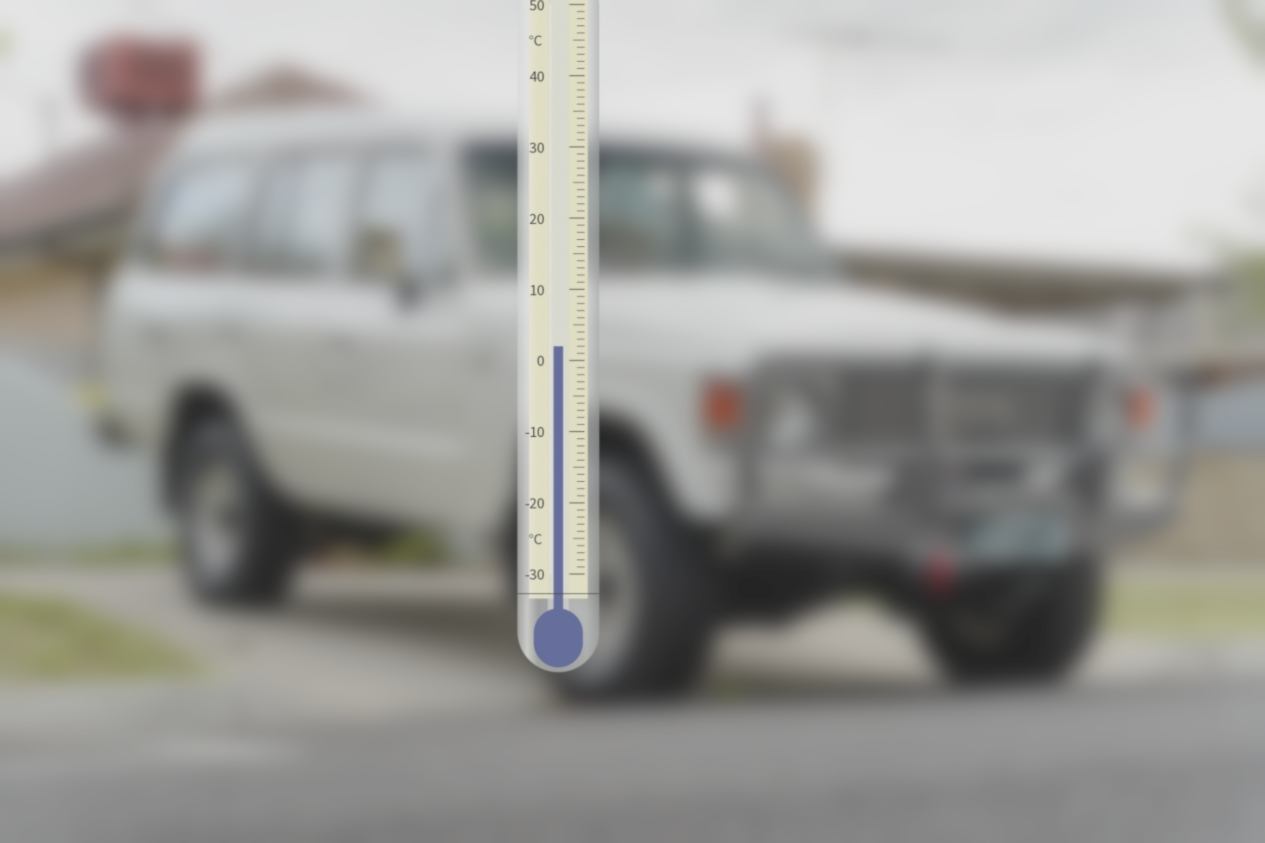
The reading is 2 °C
